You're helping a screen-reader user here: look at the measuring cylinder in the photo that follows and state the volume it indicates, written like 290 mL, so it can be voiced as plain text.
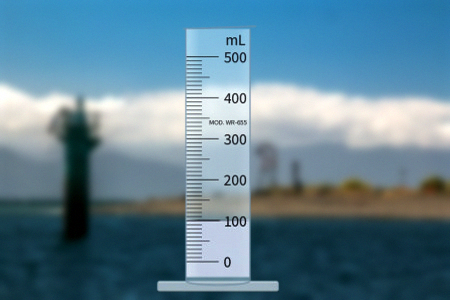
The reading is 100 mL
